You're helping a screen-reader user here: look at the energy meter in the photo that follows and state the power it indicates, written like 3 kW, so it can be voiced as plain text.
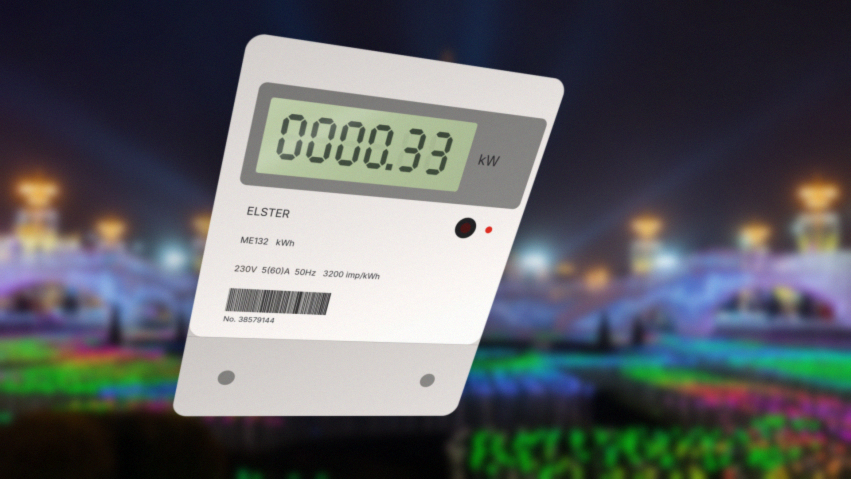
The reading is 0.33 kW
